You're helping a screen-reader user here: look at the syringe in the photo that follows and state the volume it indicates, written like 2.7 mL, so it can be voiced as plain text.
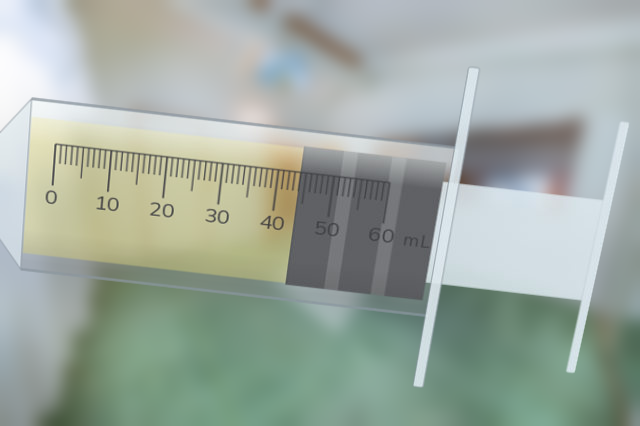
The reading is 44 mL
